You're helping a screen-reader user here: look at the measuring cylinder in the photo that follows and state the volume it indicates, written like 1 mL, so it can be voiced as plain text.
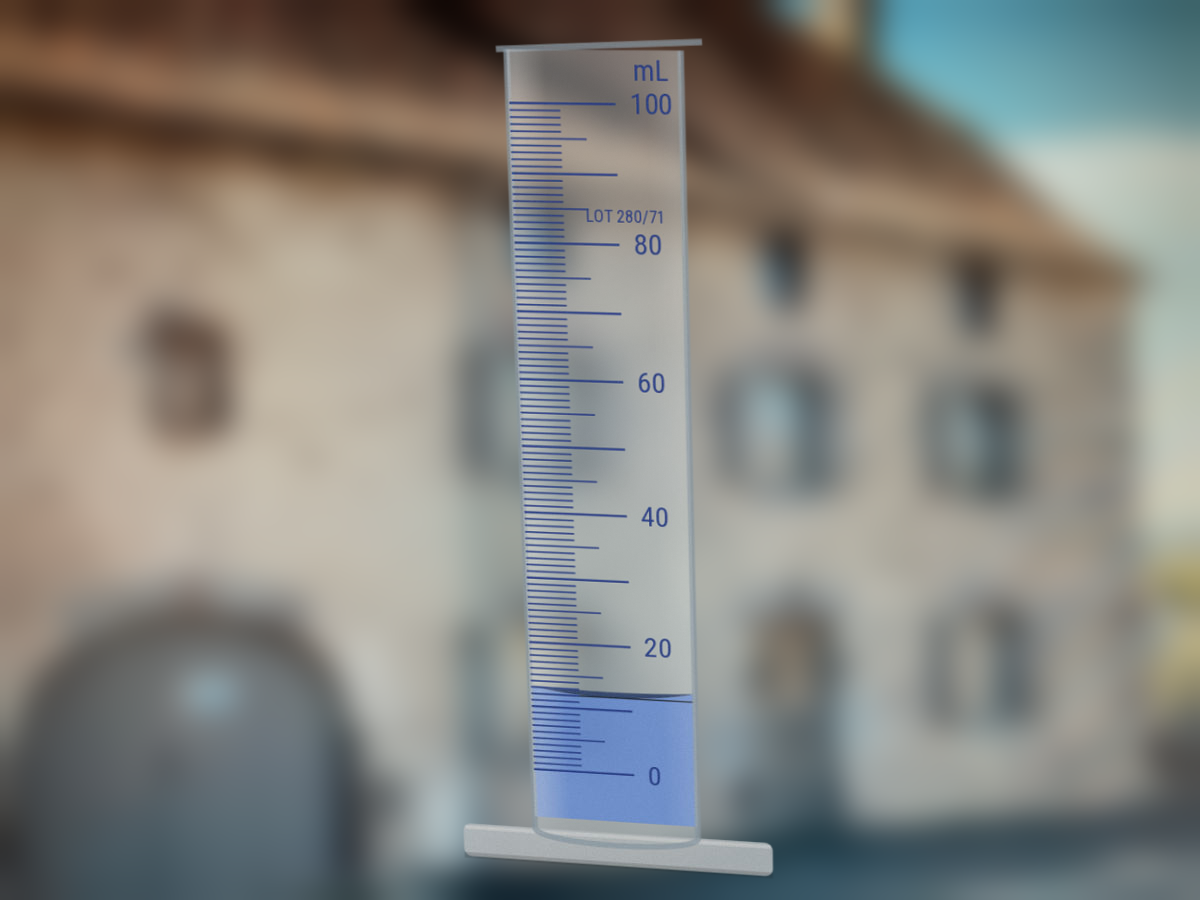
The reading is 12 mL
